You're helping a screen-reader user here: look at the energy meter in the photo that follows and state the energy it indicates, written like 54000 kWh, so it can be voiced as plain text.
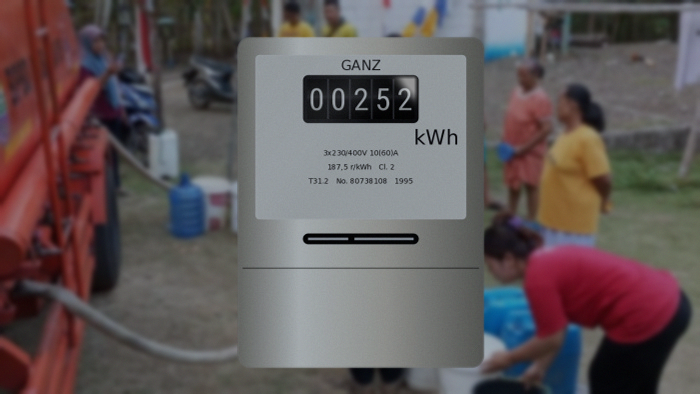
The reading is 252 kWh
